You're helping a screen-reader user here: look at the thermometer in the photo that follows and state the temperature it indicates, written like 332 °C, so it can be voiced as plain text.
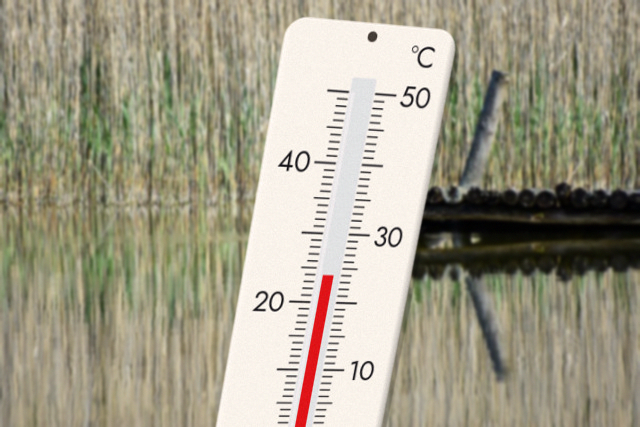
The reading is 24 °C
